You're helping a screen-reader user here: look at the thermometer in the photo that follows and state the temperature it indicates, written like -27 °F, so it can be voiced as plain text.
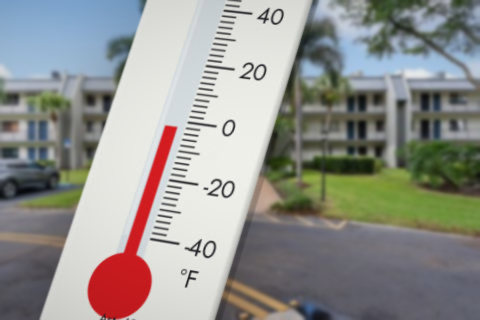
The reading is -2 °F
